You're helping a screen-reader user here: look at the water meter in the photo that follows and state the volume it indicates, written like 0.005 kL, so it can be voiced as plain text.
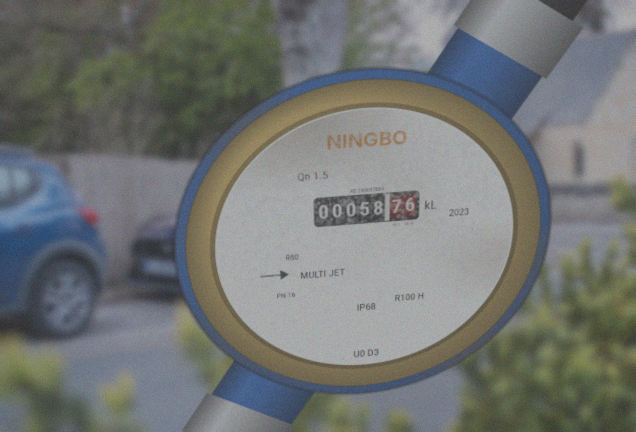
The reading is 58.76 kL
